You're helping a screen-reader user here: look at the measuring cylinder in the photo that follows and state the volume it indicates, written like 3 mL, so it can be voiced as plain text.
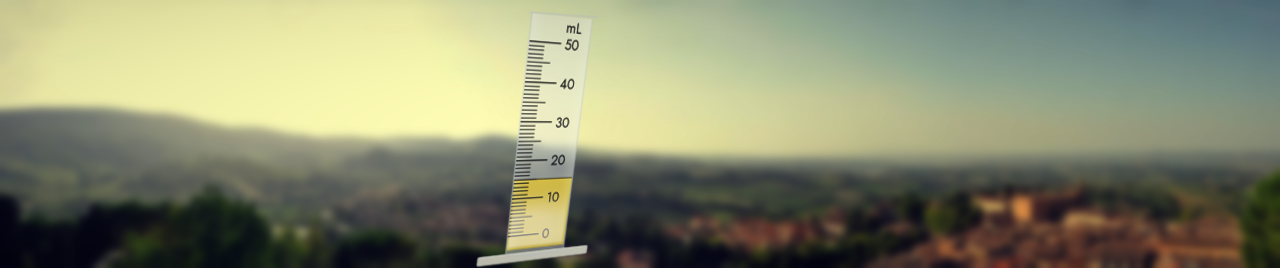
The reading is 15 mL
